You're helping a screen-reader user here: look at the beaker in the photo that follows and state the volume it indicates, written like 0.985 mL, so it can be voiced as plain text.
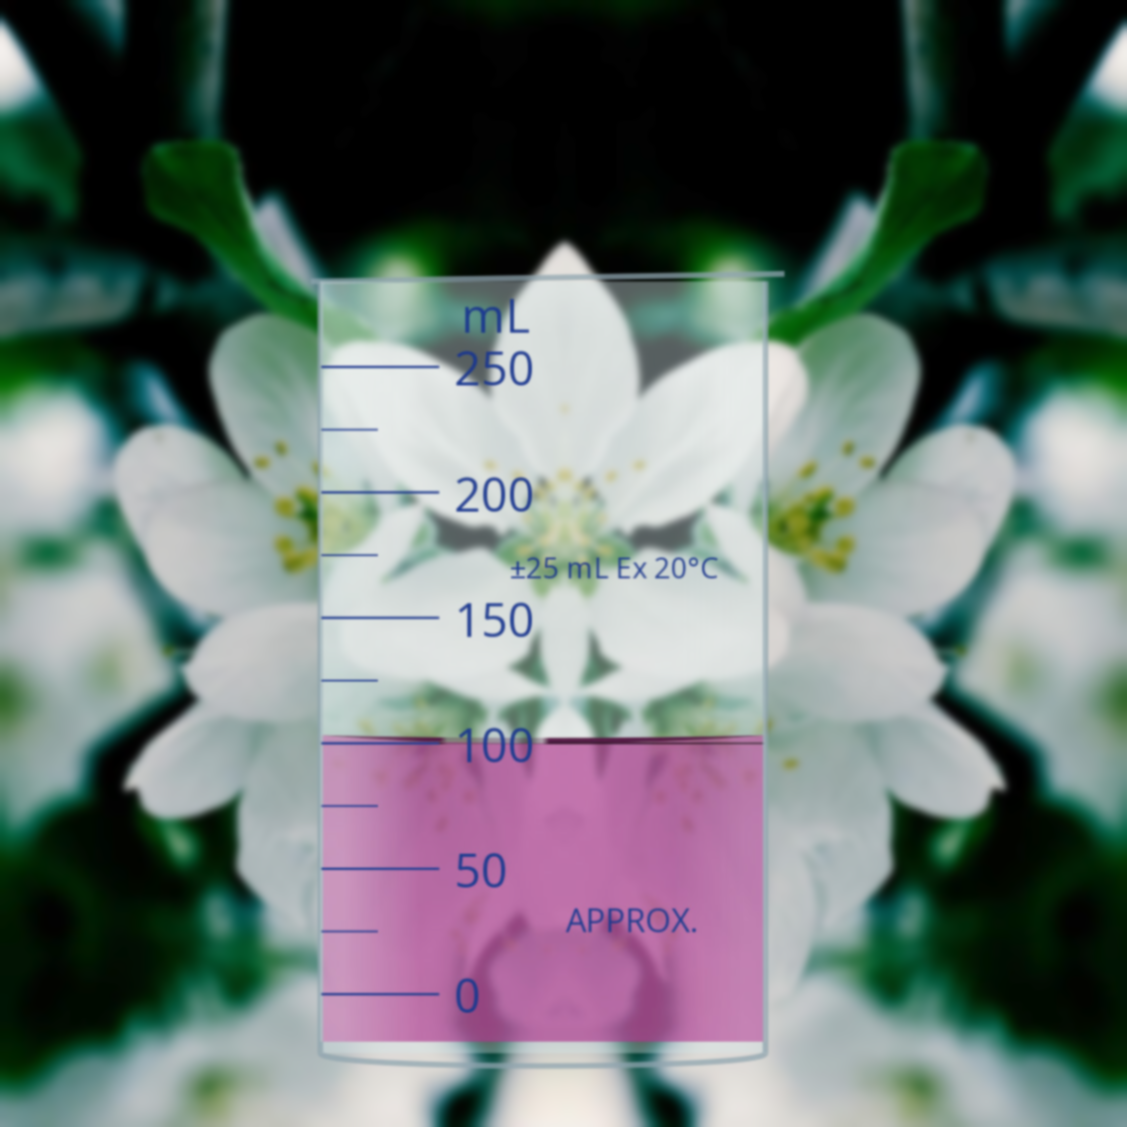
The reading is 100 mL
